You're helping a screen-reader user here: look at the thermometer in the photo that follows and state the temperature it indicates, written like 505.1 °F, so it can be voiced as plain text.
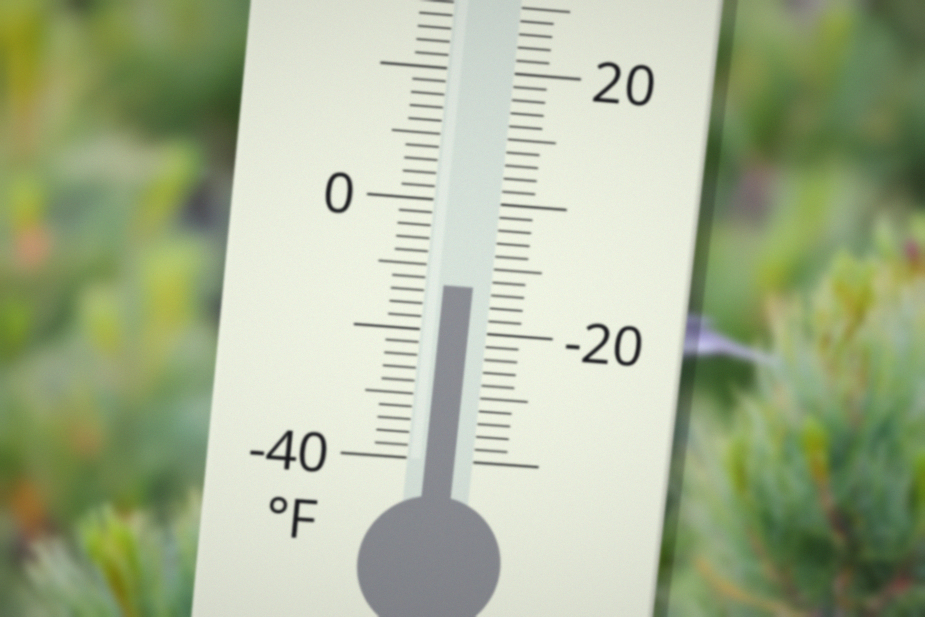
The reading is -13 °F
